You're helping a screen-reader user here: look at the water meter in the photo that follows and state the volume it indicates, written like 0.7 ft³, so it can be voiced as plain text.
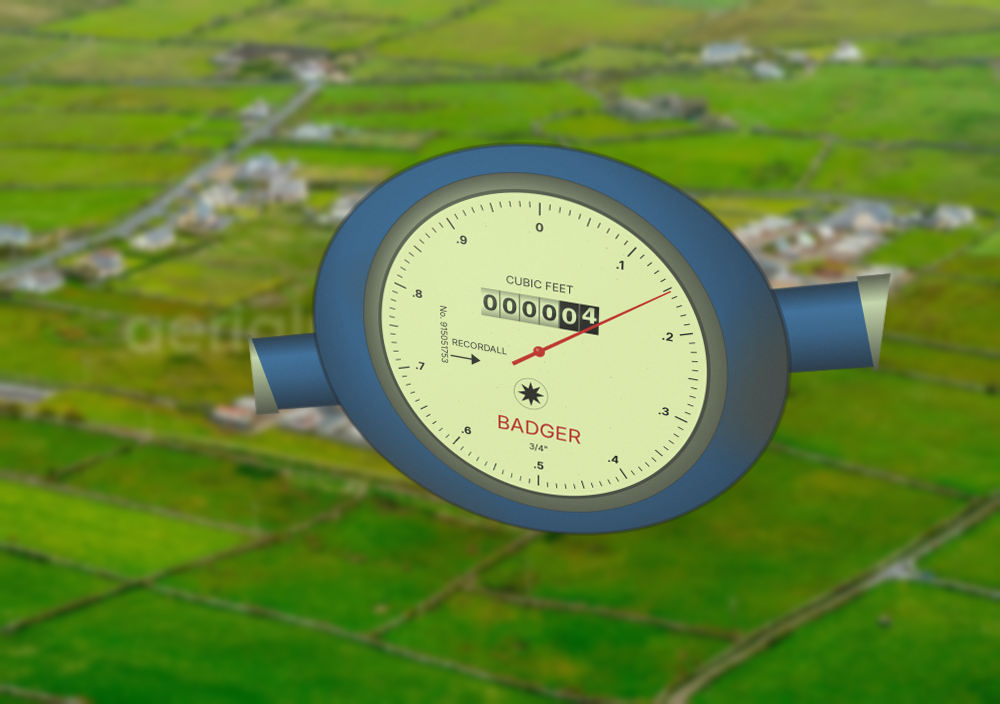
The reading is 4.15 ft³
